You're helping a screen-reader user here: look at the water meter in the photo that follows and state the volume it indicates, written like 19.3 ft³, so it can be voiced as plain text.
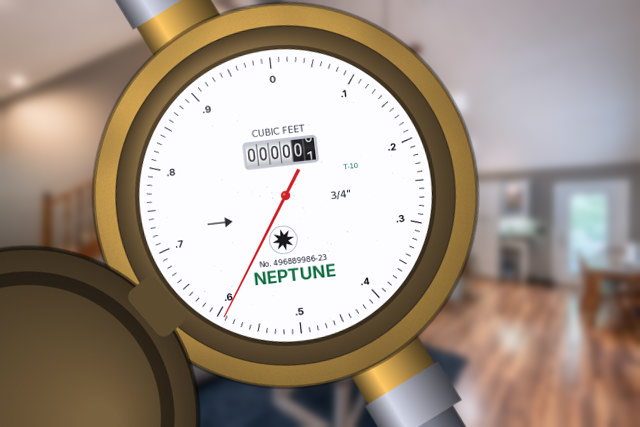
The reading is 0.59 ft³
